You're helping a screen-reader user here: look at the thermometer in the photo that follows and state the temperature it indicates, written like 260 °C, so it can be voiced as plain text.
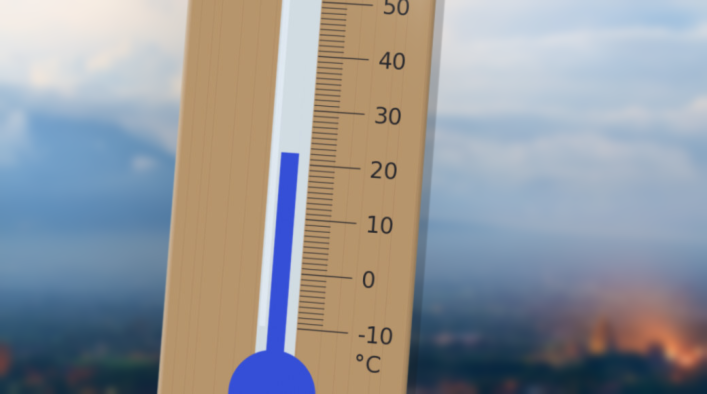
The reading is 22 °C
